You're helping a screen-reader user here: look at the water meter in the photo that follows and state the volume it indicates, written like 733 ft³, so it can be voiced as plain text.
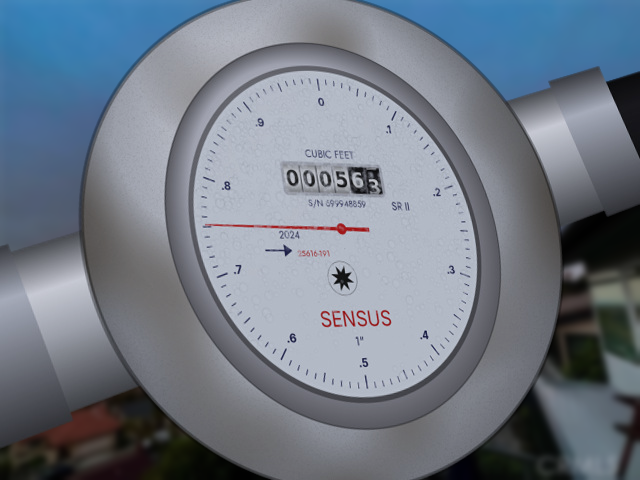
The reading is 562.75 ft³
